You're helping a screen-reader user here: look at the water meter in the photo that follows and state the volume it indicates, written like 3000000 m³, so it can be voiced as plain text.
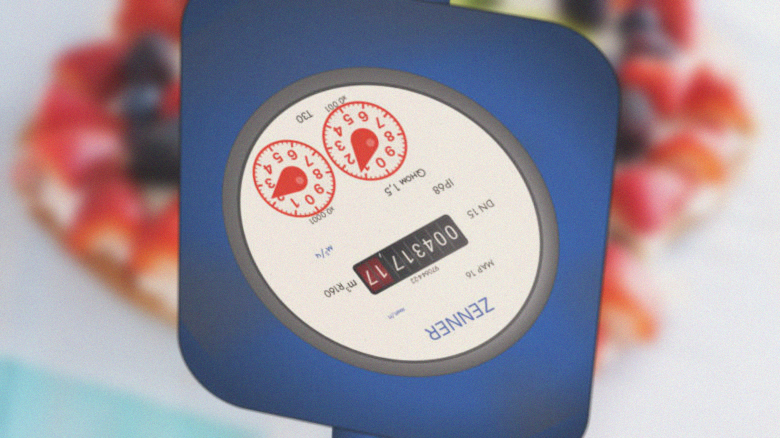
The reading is 4317.1712 m³
